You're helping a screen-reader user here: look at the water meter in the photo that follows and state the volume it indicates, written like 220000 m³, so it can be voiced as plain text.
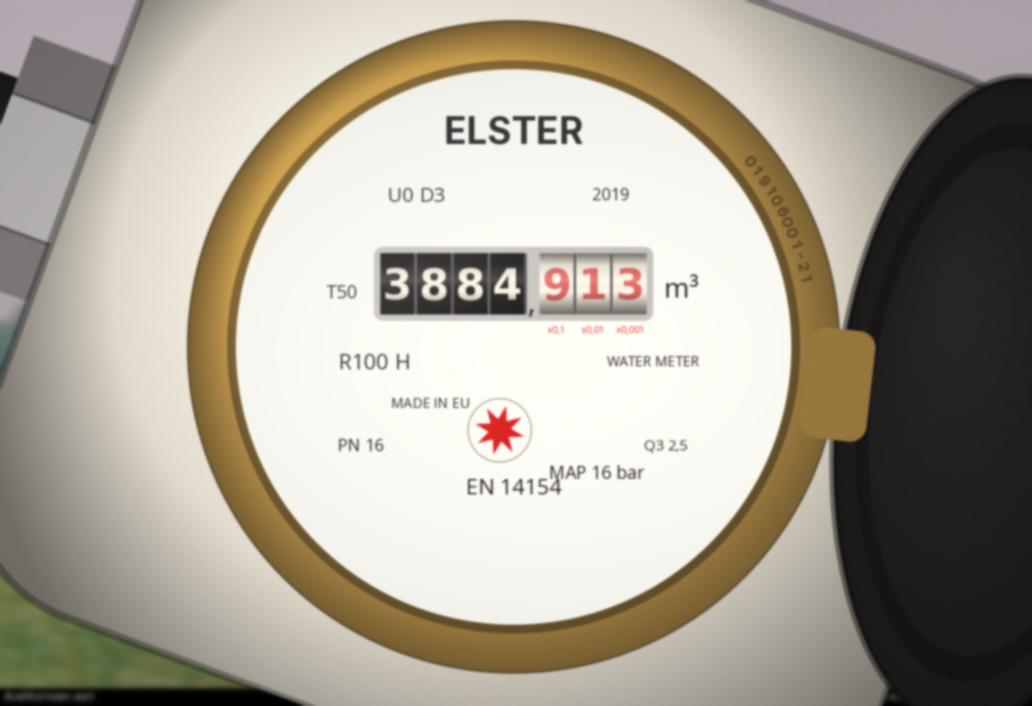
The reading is 3884.913 m³
